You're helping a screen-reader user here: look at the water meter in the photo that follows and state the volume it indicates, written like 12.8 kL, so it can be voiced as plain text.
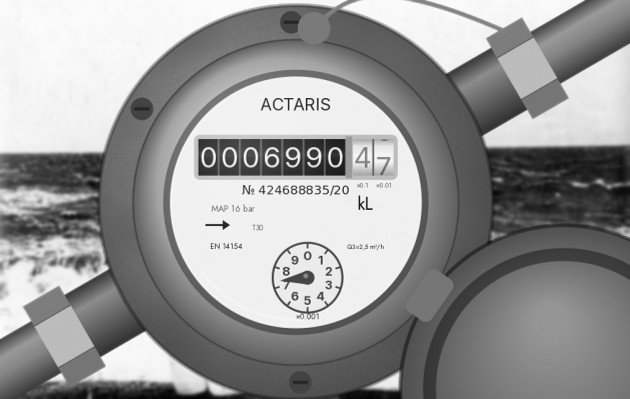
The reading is 6990.467 kL
